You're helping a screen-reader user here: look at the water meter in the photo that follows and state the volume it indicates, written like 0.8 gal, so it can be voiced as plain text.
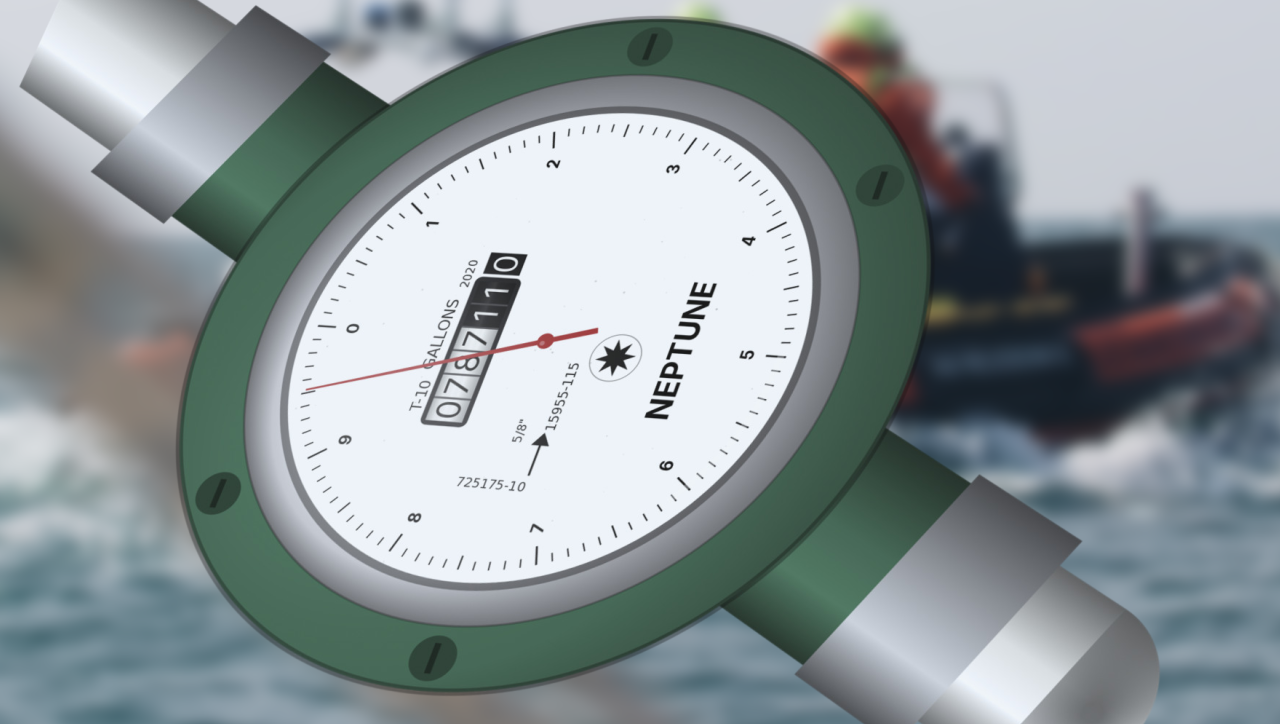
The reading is 787109.5 gal
